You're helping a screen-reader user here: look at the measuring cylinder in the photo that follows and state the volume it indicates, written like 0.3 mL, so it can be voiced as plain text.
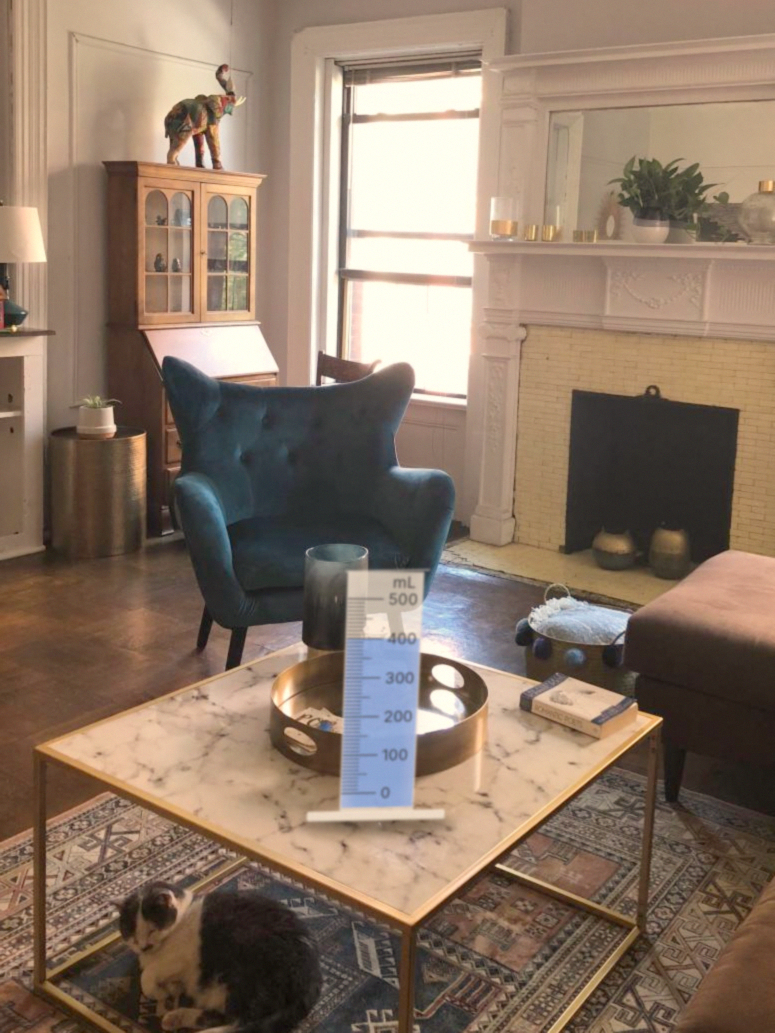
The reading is 400 mL
